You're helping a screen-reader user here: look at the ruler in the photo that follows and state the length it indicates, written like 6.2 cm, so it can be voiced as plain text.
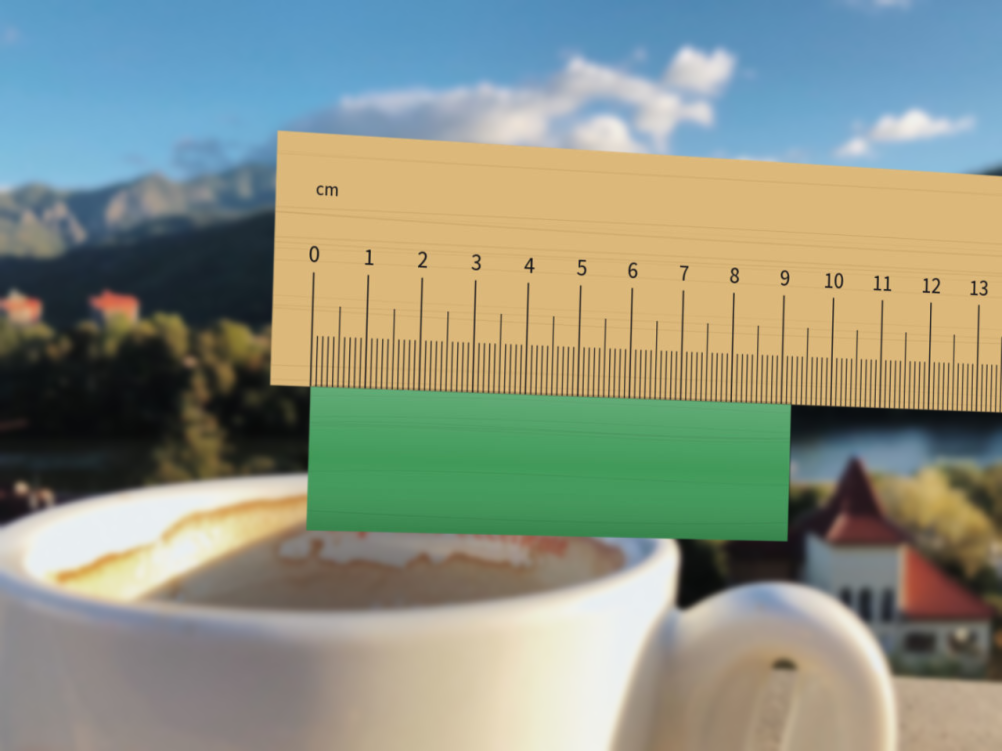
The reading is 9.2 cm
